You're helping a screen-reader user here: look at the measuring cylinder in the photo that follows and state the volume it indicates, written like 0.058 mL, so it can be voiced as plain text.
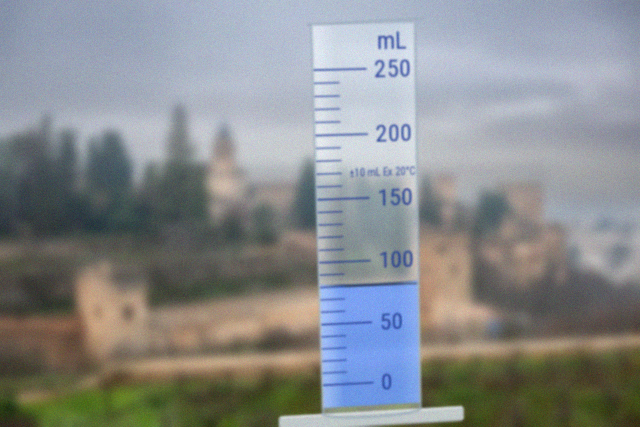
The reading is 80 mL
